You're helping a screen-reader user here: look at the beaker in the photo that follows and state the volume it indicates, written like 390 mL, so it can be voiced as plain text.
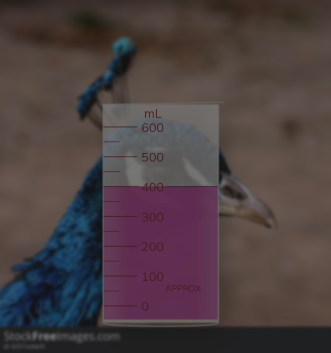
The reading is 400 mL
